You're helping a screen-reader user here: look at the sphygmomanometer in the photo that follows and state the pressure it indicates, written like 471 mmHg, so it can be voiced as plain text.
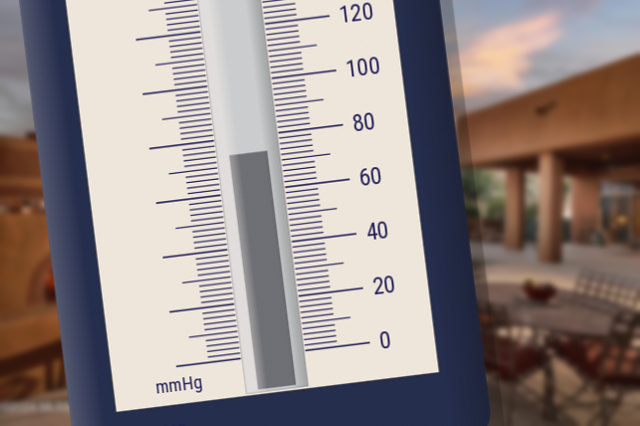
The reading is 74 mmHg
